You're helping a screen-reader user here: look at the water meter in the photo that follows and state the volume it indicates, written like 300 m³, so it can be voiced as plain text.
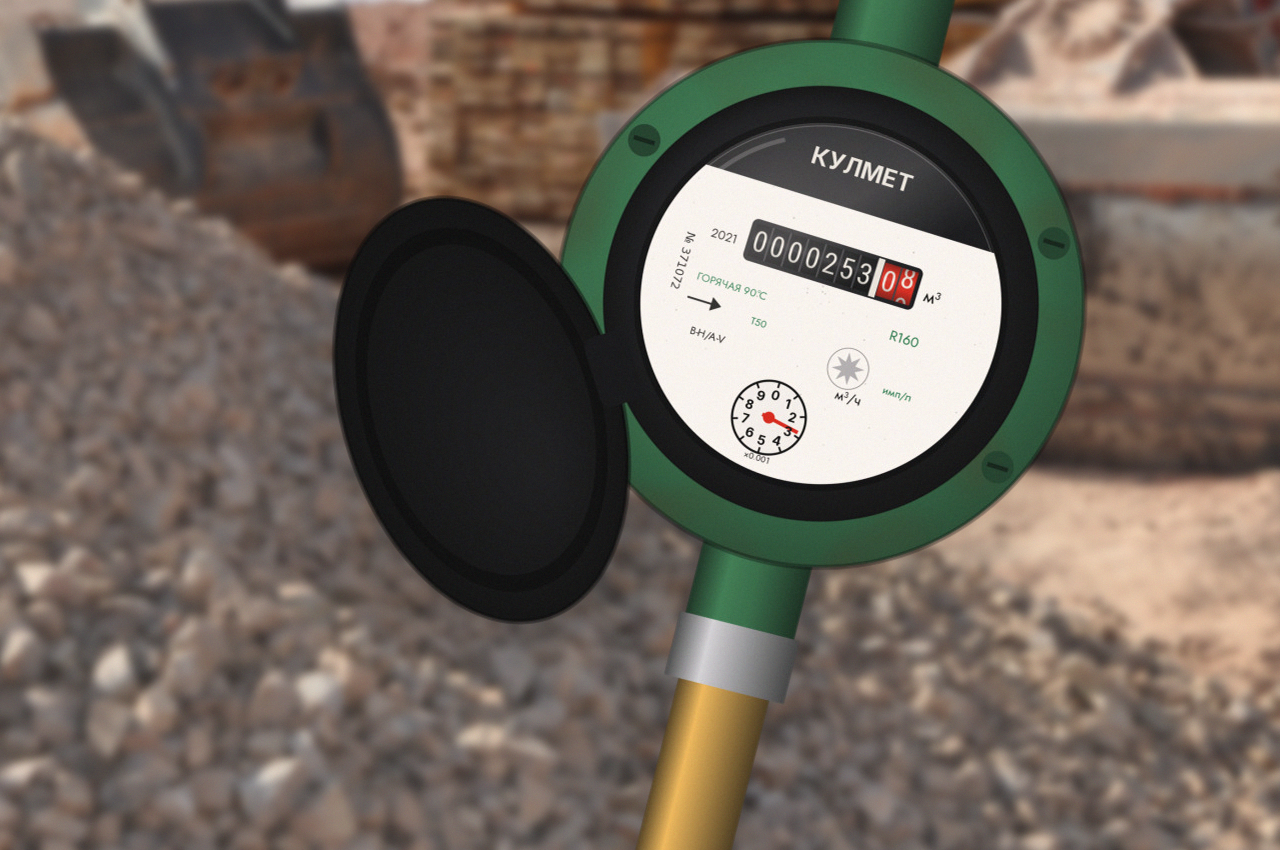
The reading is 253.082 m³
